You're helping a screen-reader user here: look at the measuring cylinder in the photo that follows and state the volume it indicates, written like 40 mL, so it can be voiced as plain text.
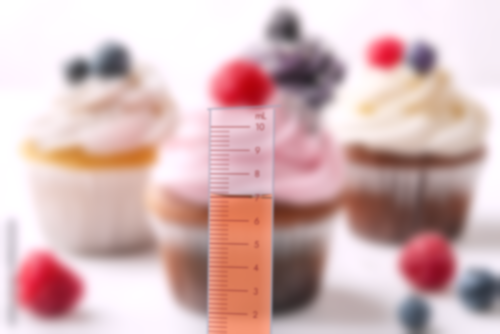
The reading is 7 mL
